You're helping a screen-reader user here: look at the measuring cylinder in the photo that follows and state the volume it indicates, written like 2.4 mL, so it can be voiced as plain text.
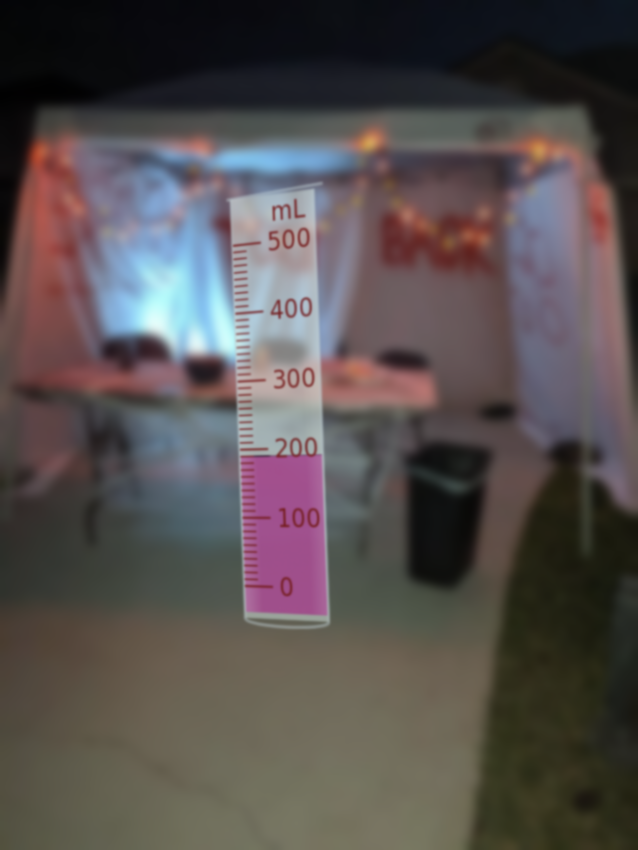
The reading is 190 mL
